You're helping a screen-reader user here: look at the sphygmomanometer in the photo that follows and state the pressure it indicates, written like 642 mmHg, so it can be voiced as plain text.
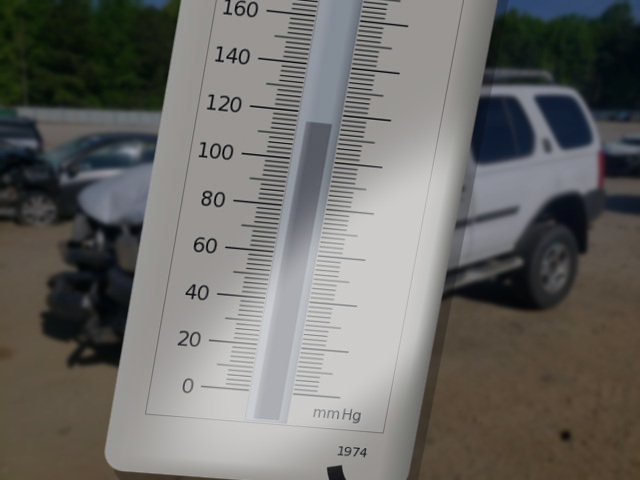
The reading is 116 mmHg
